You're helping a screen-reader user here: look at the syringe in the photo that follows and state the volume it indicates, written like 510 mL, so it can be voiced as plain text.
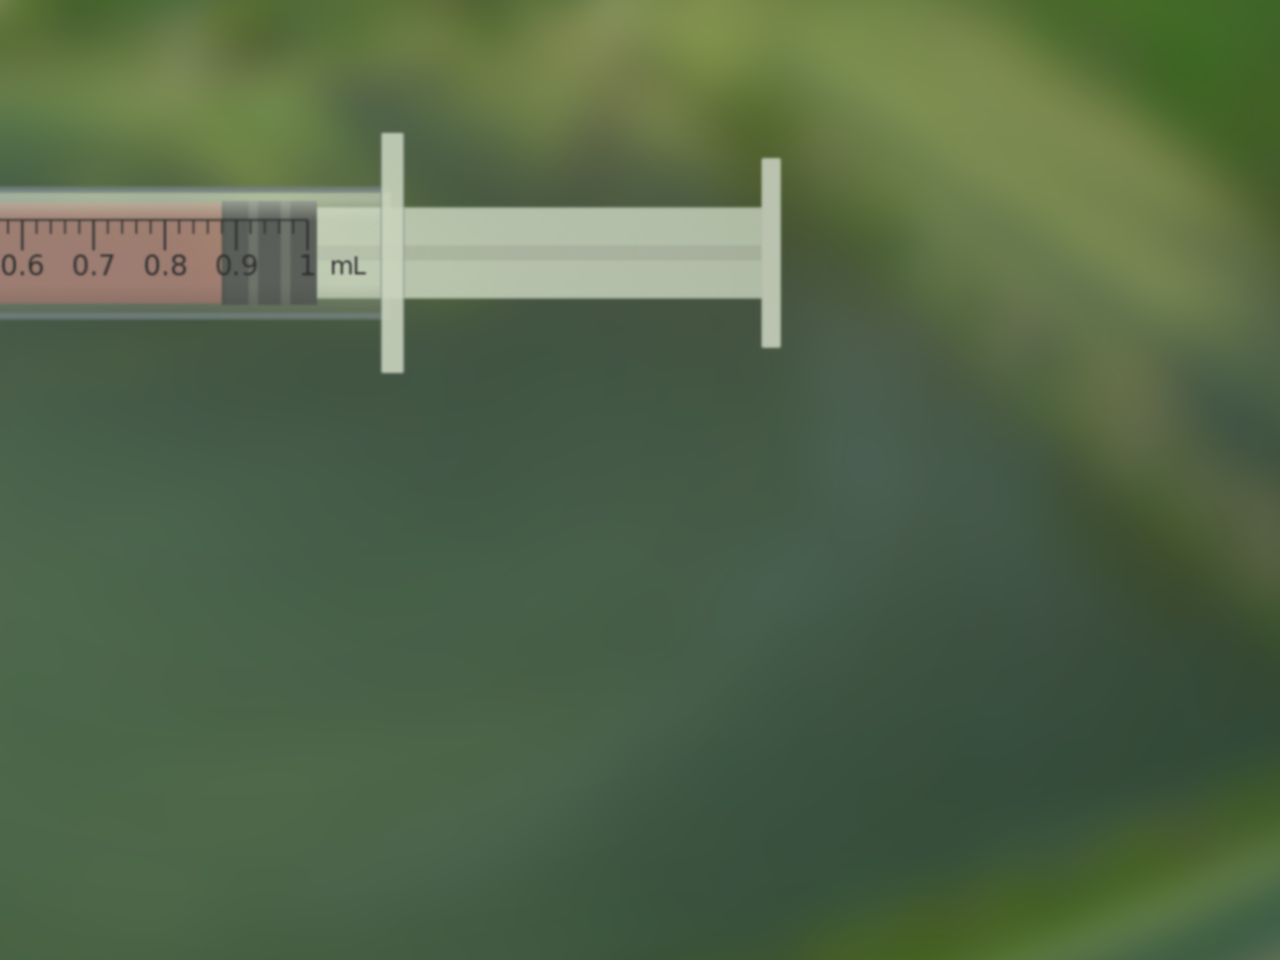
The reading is 0.88 mL
